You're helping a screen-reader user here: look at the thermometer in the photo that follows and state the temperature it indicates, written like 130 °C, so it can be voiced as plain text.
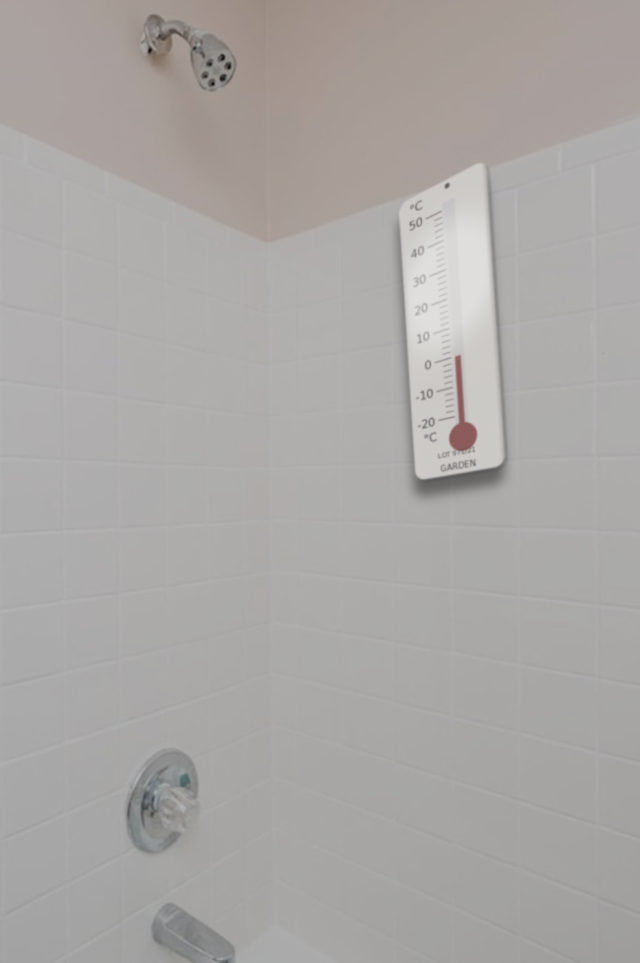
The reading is 0 °C
